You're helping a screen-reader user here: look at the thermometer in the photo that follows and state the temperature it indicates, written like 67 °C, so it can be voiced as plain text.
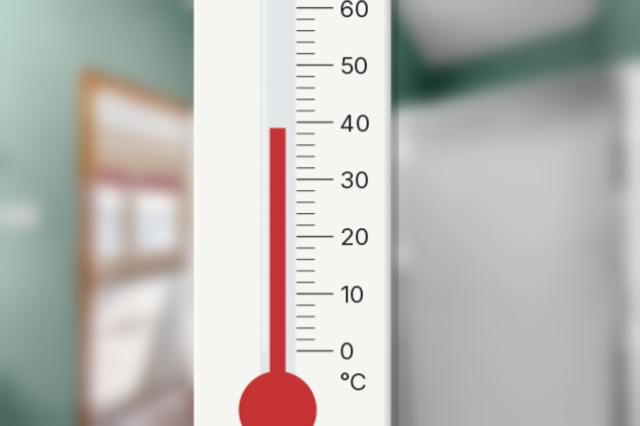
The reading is 39 °C
